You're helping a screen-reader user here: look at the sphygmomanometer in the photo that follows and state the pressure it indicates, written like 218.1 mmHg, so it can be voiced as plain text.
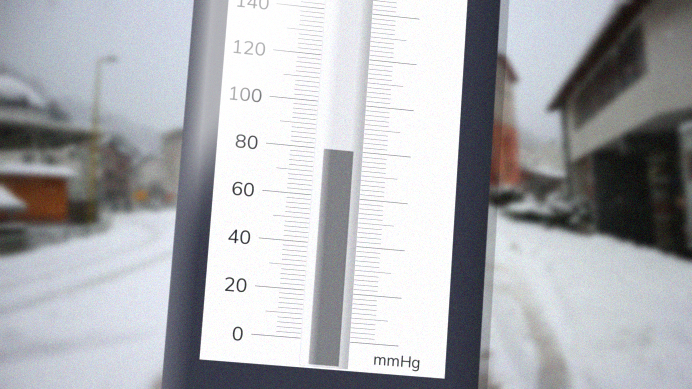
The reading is 80 mmHg
